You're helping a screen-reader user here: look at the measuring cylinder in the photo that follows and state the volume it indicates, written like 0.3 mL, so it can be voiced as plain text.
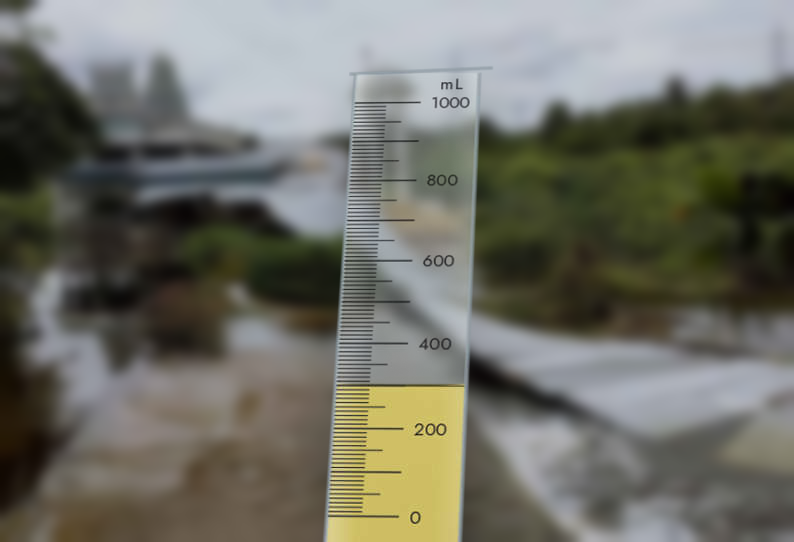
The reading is 300 mL
